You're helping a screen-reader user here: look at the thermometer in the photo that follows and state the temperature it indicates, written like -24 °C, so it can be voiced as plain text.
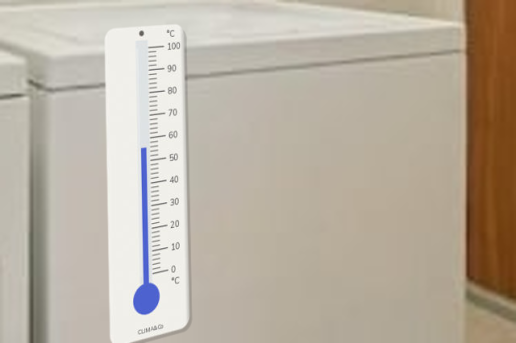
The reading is 56 °C
